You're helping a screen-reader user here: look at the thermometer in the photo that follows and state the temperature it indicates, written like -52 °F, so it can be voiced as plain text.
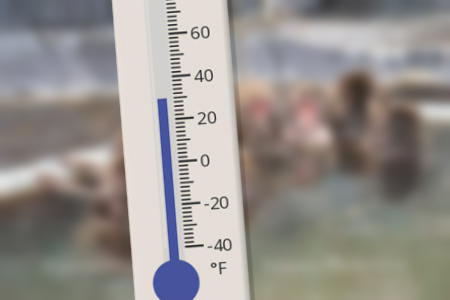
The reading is 30 °F
